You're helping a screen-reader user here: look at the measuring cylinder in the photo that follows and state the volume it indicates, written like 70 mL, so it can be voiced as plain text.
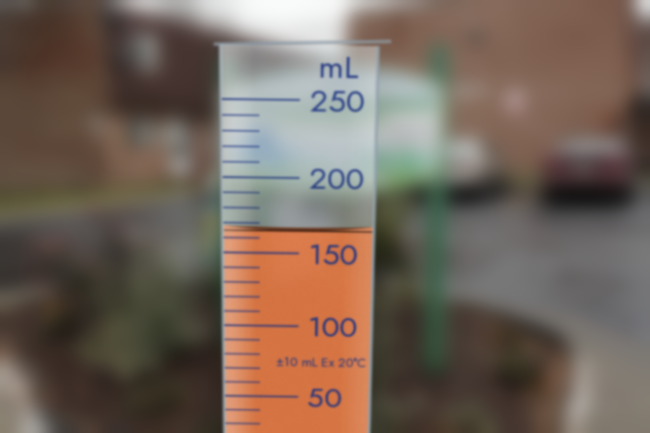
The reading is 165 mL
